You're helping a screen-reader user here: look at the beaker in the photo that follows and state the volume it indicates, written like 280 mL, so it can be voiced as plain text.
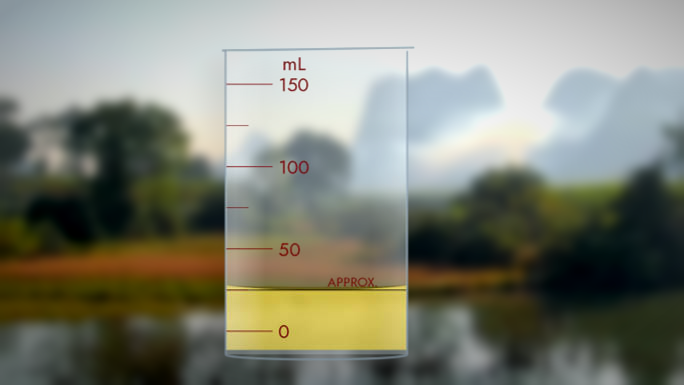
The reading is 25 mL
